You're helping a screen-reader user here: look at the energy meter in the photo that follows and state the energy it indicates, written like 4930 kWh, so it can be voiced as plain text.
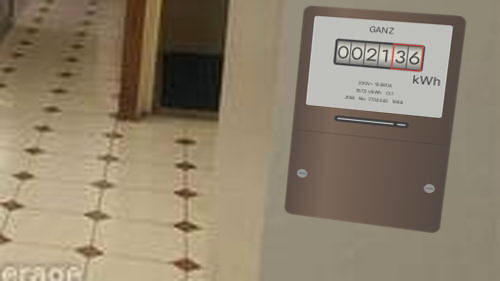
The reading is 21.36 kWh
